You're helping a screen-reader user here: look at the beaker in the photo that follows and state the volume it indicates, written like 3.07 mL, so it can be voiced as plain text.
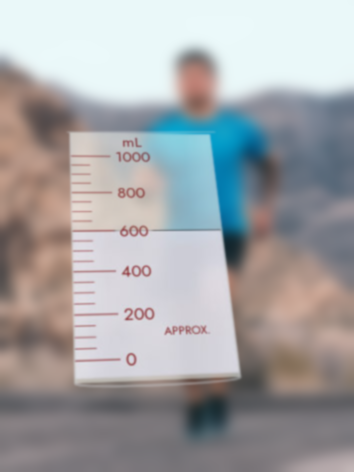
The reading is 600 mL
